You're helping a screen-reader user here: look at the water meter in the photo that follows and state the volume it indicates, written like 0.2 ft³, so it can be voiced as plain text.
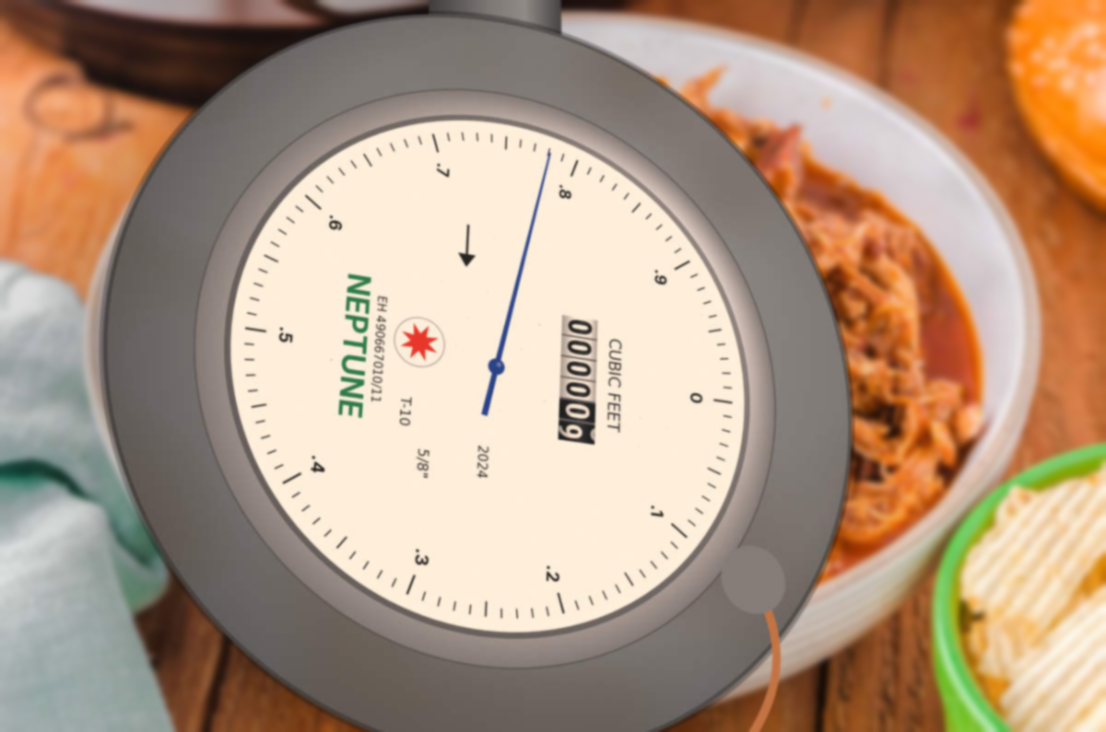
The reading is 8.78 ft³
